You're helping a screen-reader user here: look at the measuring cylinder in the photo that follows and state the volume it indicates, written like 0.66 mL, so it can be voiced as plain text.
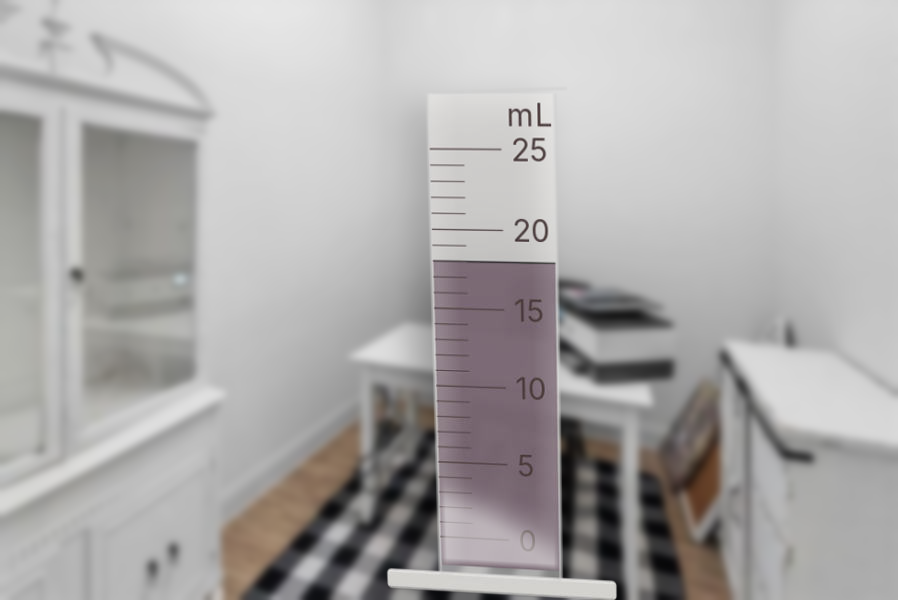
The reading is 18 mL
